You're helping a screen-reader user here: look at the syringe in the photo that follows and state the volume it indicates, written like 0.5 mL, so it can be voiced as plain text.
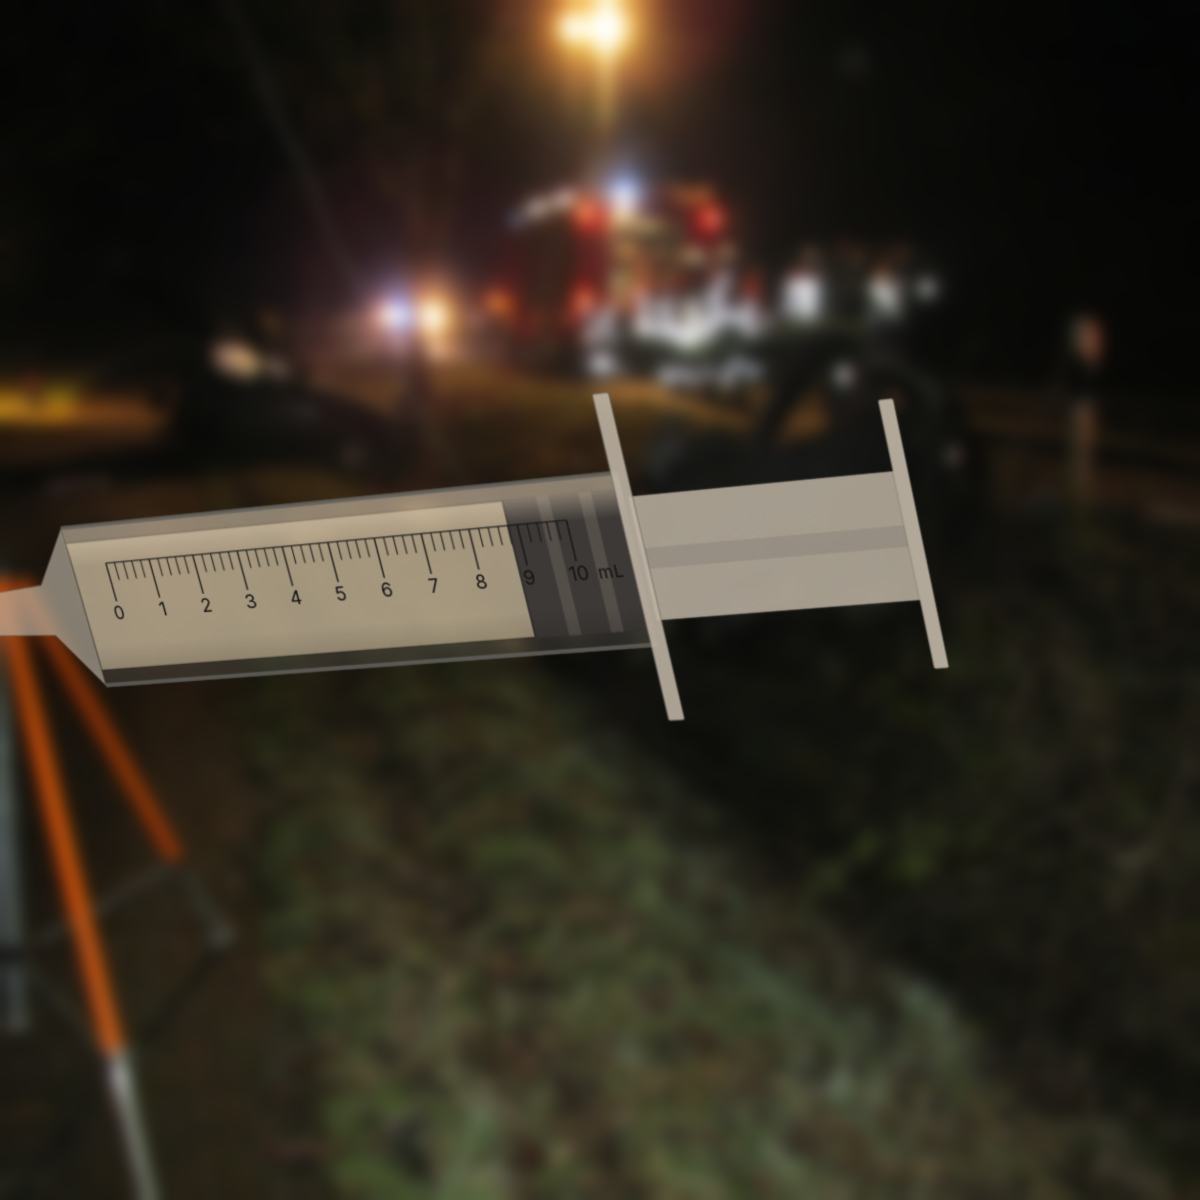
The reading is 8.8 mL
